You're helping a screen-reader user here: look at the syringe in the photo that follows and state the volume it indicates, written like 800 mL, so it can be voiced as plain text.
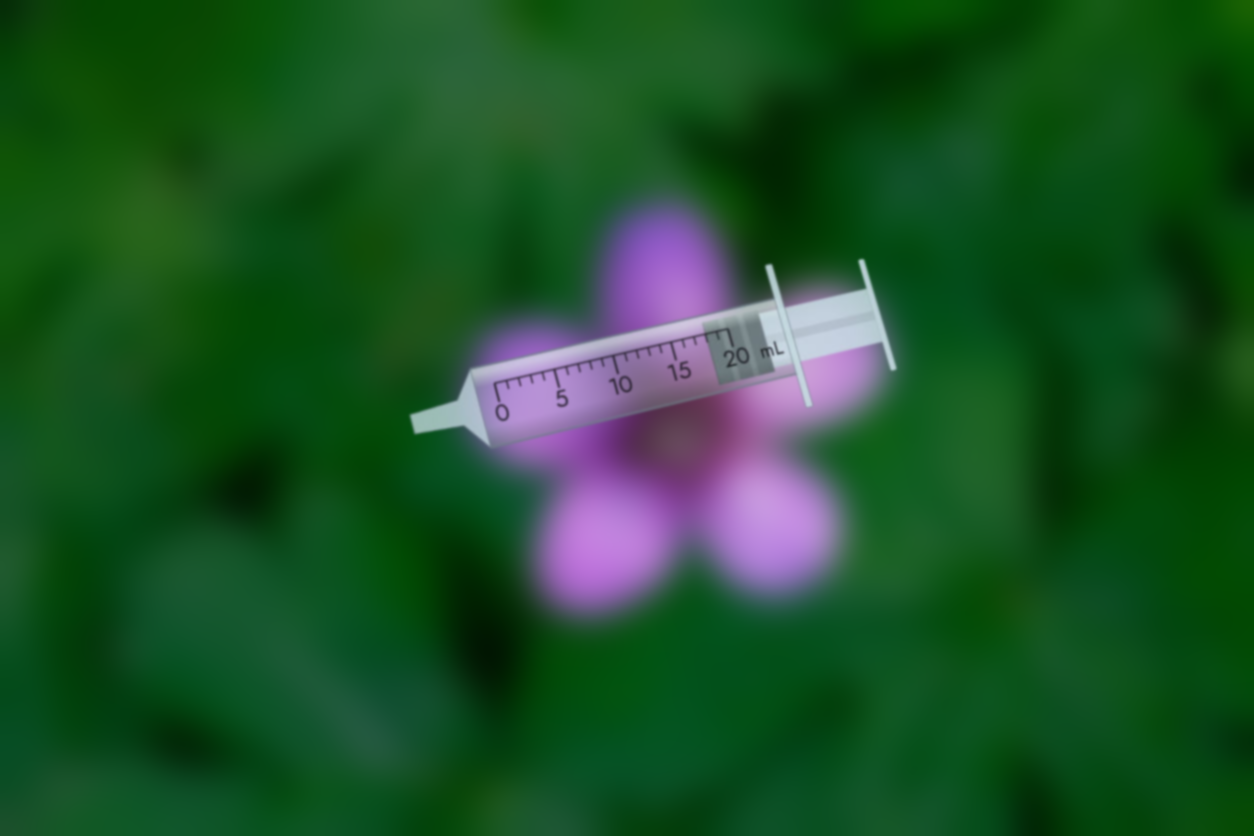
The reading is 18 mL
